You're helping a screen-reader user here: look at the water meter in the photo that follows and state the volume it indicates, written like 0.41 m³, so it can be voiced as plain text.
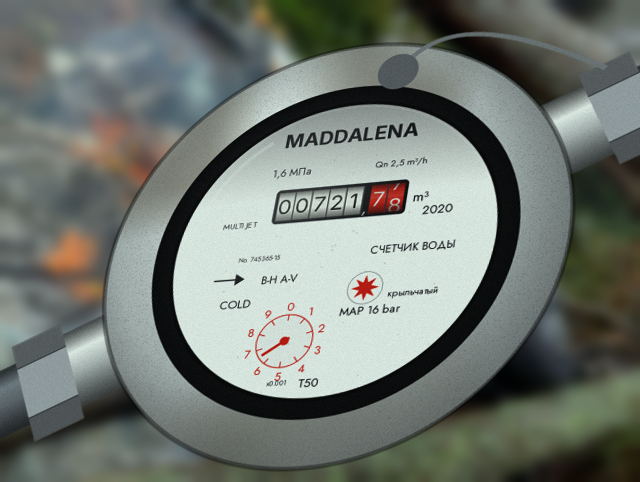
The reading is 721.776 m³
